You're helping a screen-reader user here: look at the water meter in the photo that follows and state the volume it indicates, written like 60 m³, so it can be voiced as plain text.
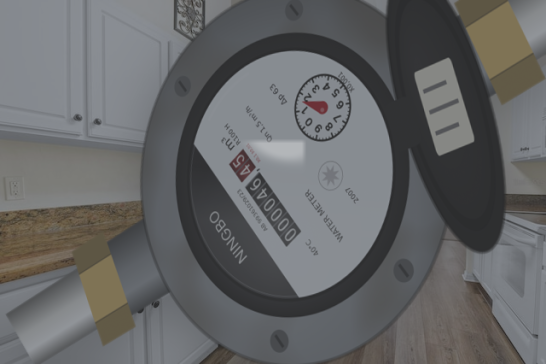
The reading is 46.451 m³
